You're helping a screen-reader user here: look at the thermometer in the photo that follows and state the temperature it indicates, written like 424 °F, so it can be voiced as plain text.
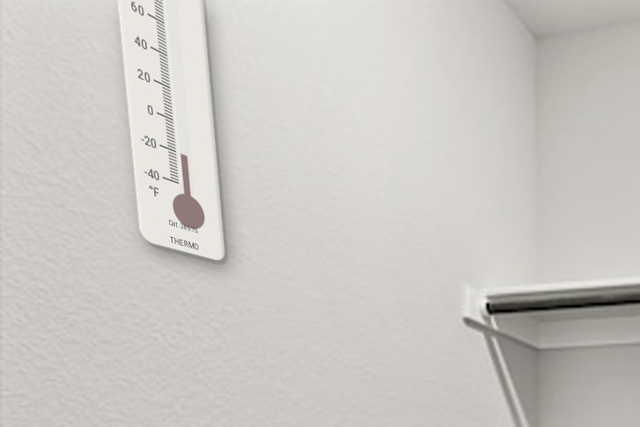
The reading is -20 °F
